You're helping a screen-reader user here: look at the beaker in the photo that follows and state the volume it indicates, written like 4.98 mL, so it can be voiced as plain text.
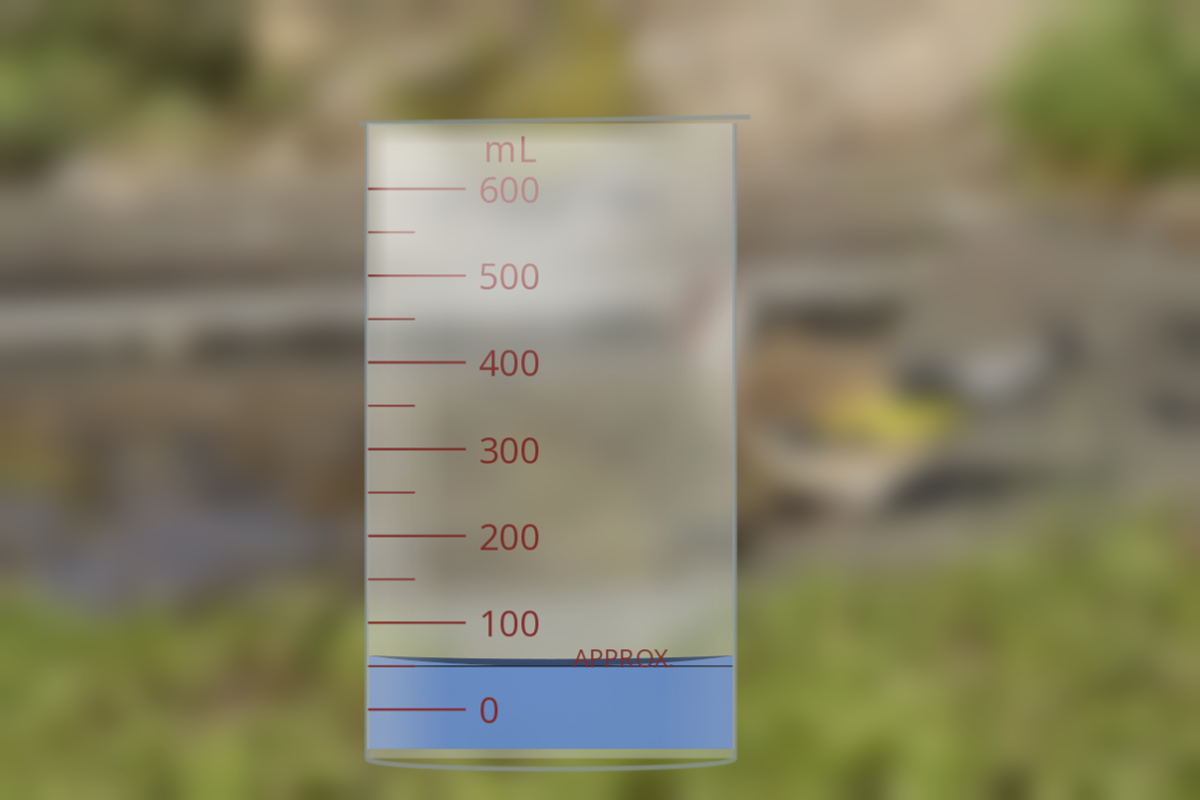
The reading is 50 mL
